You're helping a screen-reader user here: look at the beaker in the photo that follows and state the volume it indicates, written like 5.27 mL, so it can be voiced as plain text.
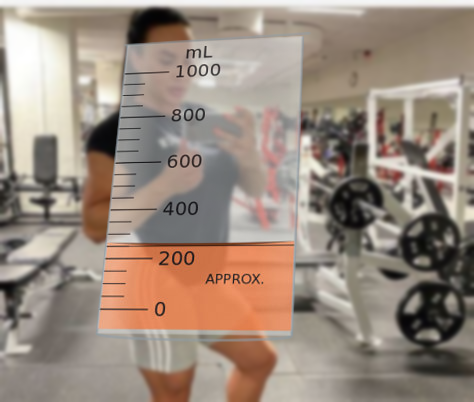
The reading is 250 mL
